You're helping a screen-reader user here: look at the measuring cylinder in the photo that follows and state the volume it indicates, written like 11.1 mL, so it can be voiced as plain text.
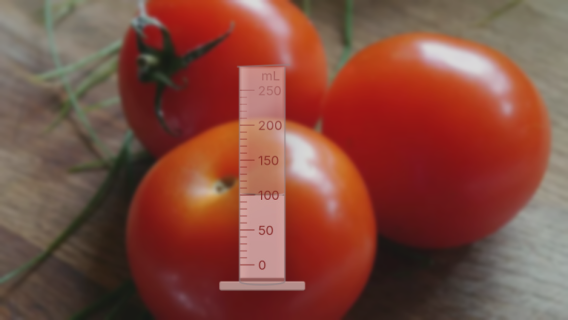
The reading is 100 mL
